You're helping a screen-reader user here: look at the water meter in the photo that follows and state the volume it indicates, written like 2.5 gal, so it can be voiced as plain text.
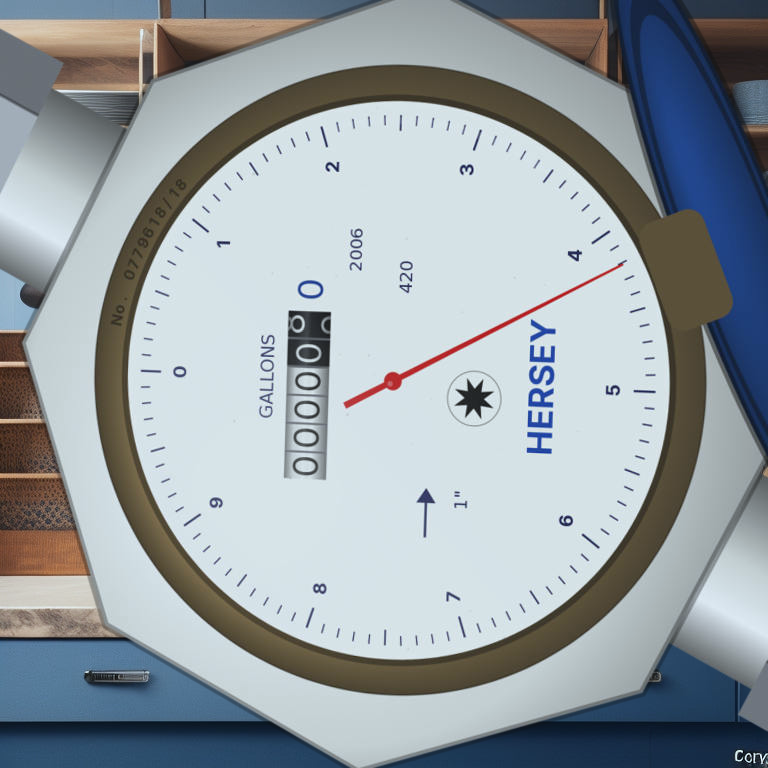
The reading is 84.2 gal
